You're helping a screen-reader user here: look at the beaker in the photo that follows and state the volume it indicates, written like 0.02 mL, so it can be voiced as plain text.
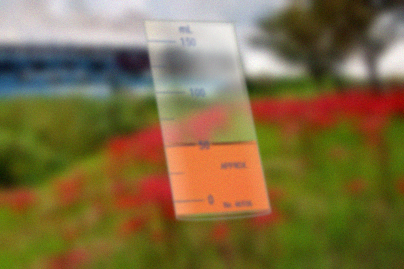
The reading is 50 mL
